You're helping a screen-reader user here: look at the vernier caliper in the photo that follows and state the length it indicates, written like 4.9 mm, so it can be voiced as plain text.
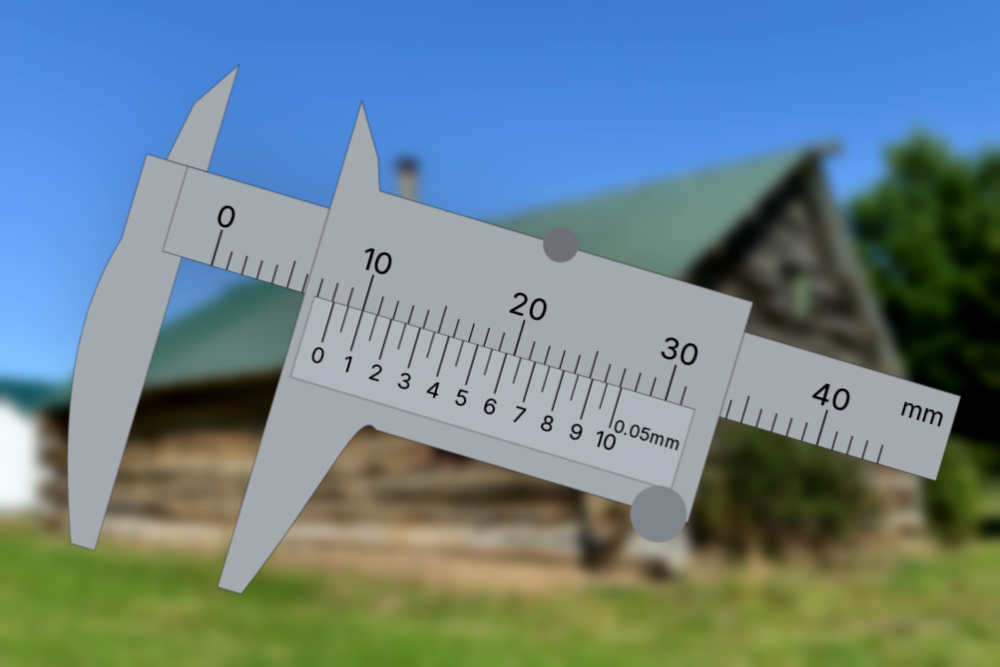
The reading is 8.1 mm
